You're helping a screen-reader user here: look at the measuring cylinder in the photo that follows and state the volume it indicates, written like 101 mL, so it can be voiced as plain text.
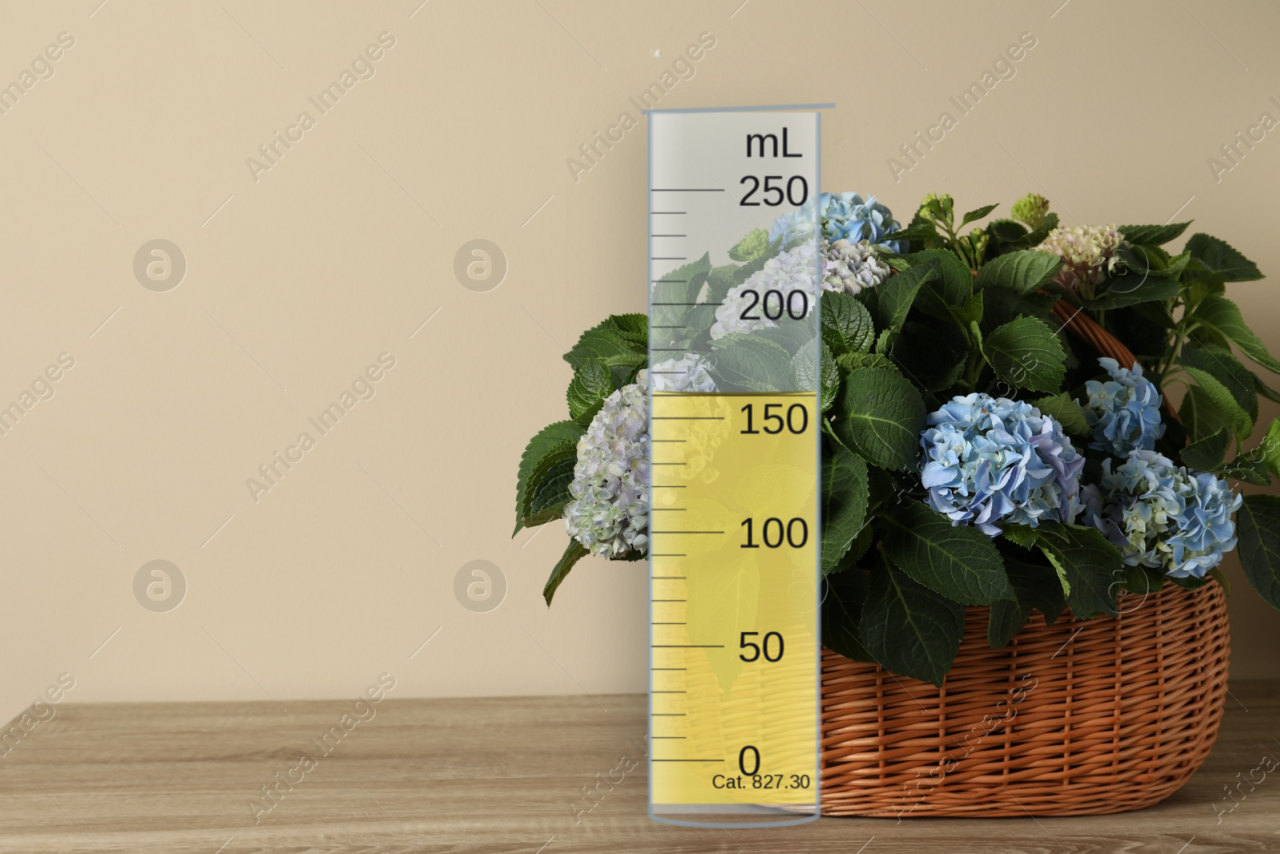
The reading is 160 mL
